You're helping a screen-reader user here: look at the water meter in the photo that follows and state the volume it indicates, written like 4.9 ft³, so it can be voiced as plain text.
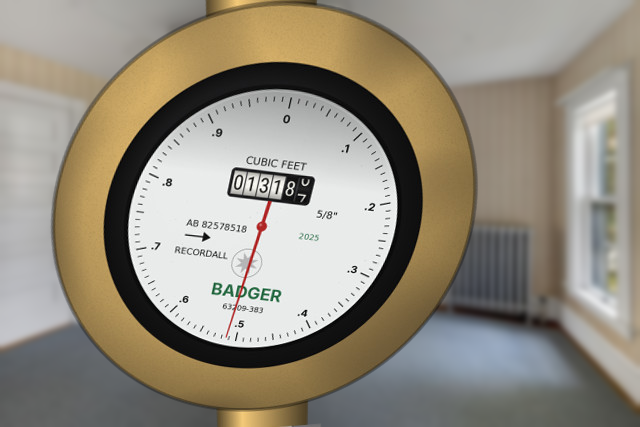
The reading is 13186.51 ft³
